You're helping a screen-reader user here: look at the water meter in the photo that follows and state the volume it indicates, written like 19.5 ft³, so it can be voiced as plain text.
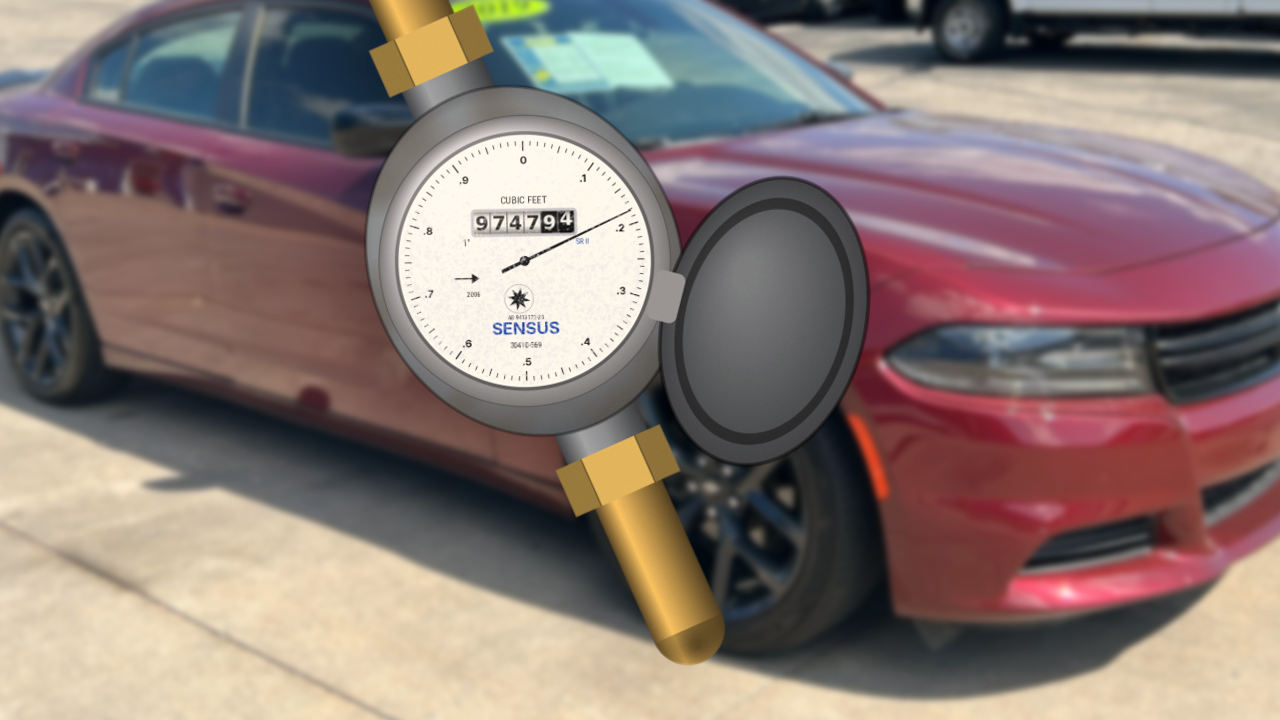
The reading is 974794.18 ft³
